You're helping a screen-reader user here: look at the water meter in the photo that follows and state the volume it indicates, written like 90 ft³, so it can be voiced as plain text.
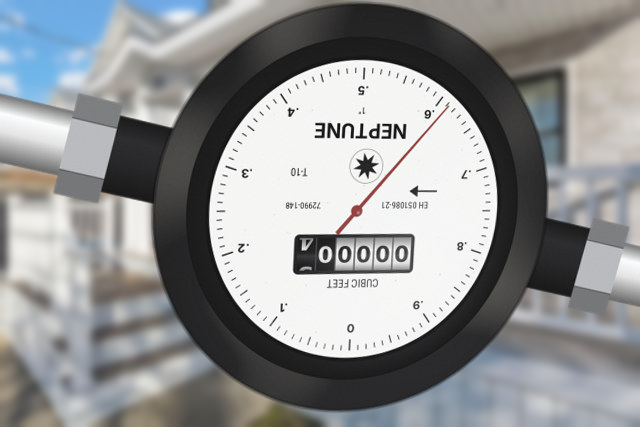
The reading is 3.61 ft³
